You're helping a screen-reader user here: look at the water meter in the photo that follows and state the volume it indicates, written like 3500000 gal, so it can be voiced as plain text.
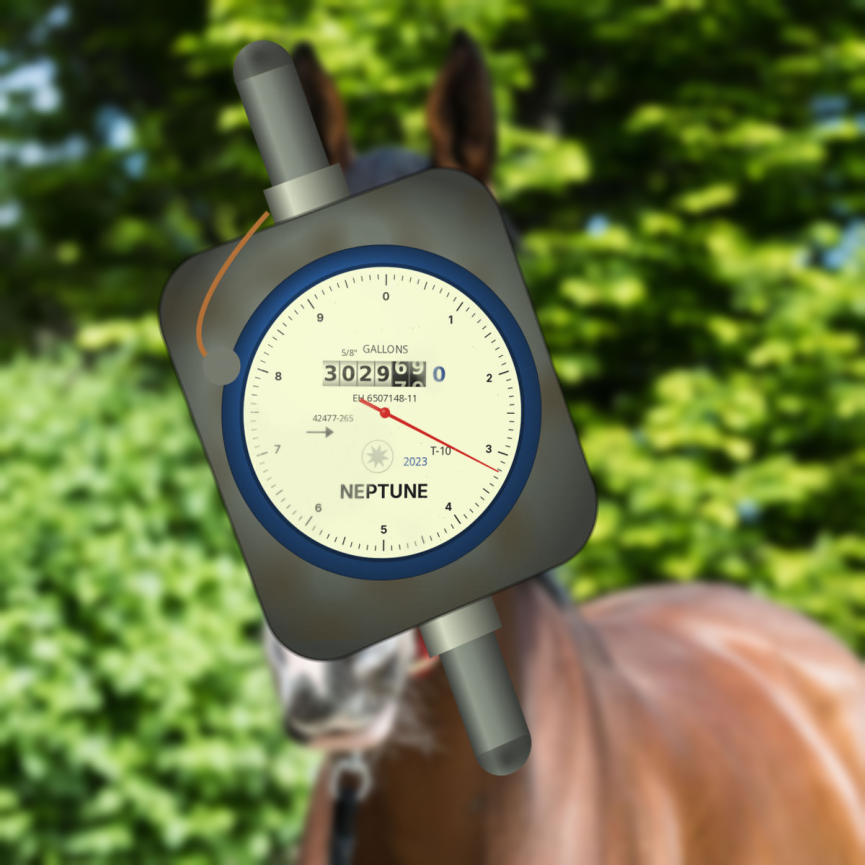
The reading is 3029693.2 gal
